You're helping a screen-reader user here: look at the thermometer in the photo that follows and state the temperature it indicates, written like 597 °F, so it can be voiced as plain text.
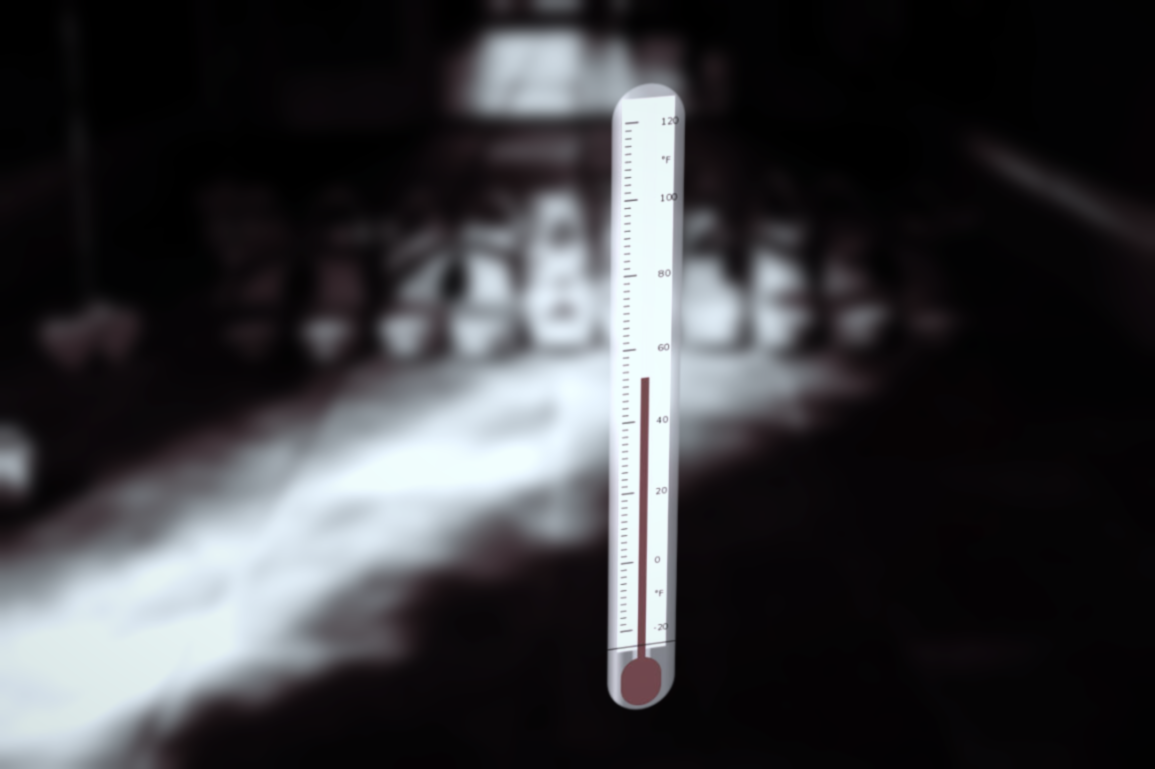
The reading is 52 °F
